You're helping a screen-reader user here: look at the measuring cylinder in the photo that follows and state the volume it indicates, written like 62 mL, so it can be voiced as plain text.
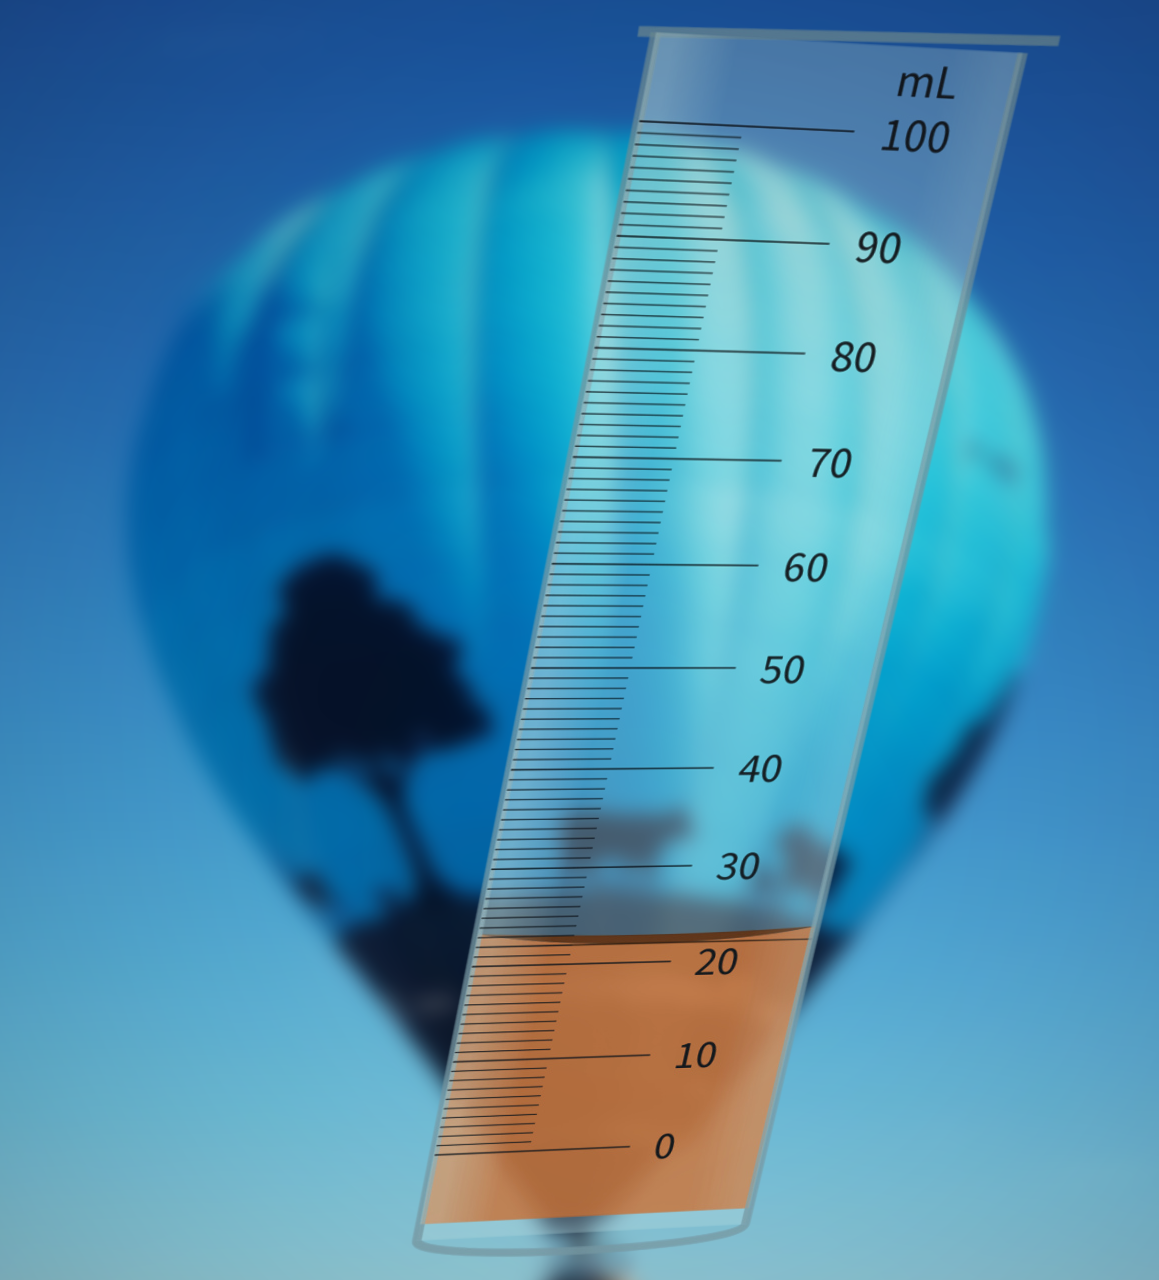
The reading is 22 mL
